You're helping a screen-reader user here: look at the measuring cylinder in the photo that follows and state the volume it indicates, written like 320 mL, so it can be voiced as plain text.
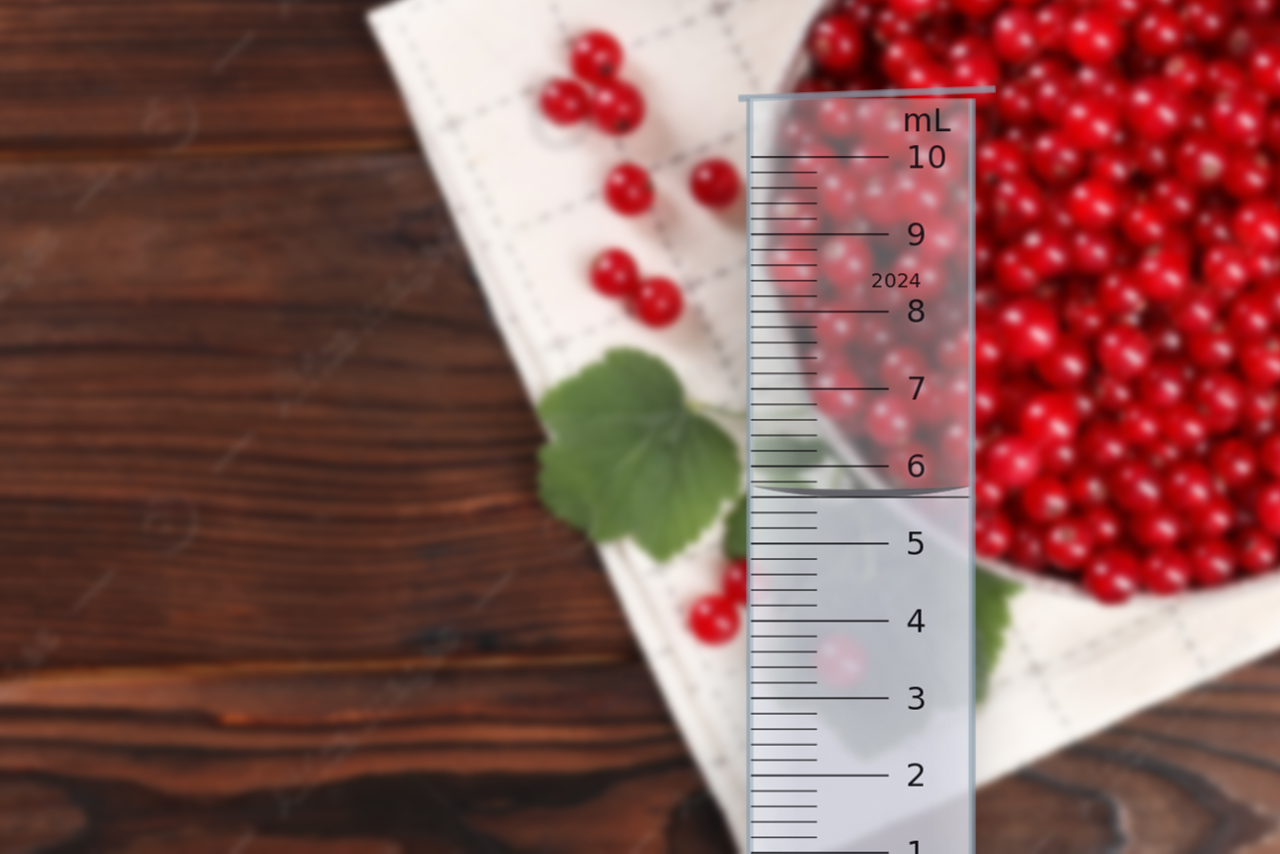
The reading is 5.6 mL
